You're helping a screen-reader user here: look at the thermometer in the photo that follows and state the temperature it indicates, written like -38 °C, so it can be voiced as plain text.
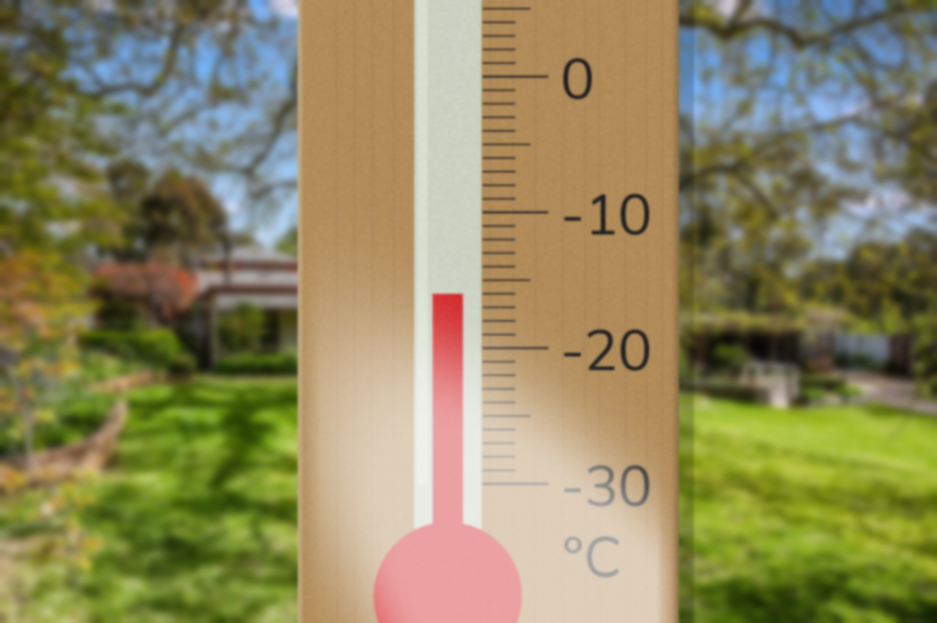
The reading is -16 °C
